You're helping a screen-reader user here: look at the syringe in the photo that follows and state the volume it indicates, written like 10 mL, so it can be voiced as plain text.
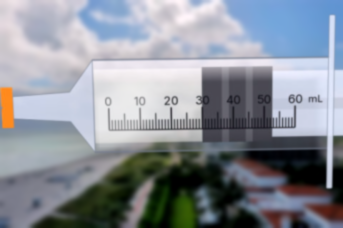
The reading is 30 mL
